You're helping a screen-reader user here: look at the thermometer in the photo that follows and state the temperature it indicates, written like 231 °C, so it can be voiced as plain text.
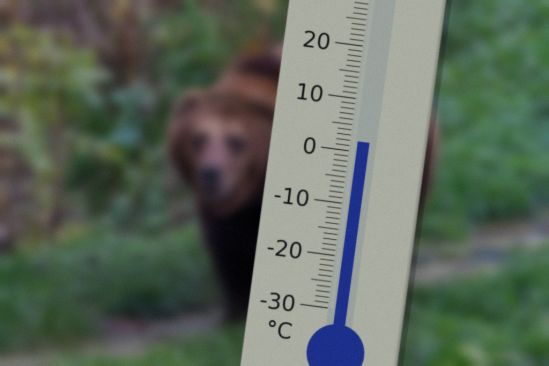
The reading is 2 °C
